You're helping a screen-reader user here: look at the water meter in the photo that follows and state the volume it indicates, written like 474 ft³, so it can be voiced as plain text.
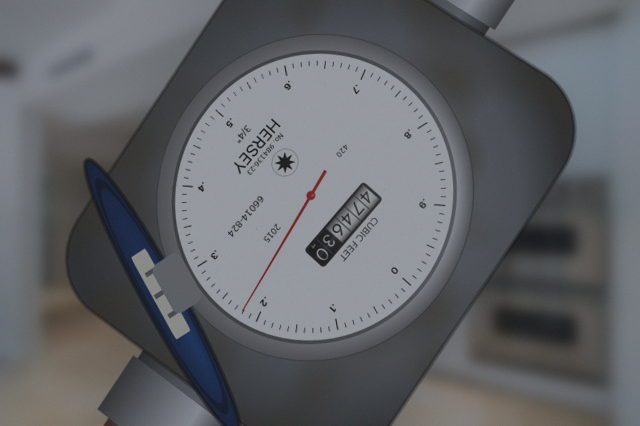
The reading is 474630.22 ft³
